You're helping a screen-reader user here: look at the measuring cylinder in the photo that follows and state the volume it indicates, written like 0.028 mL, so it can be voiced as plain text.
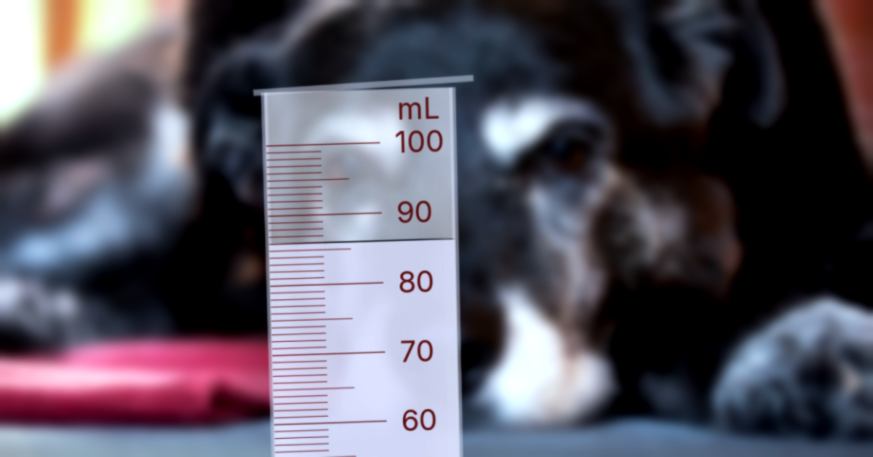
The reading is 86 mL
